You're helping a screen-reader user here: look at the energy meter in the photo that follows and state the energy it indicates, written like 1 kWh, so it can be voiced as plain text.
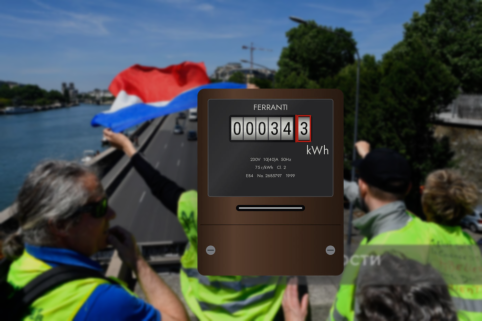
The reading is 34.3 kWh
